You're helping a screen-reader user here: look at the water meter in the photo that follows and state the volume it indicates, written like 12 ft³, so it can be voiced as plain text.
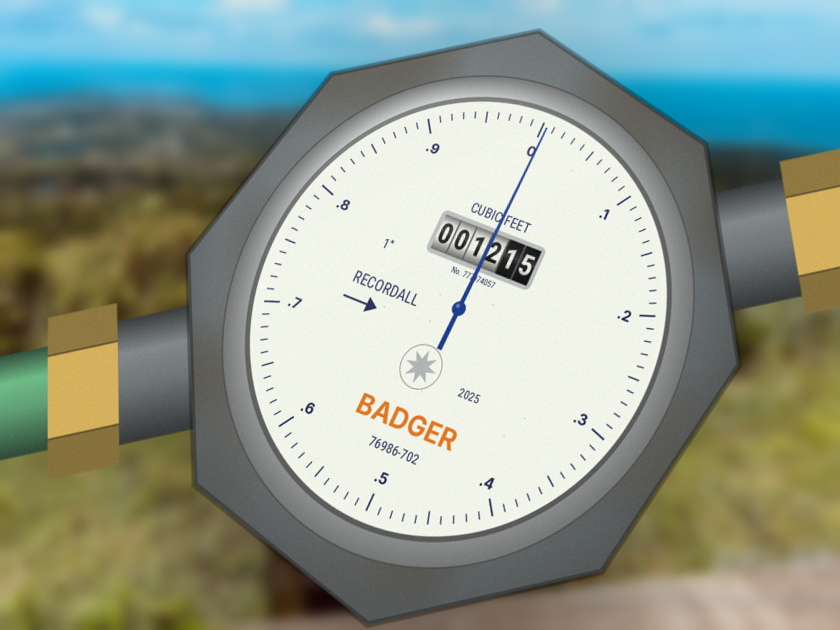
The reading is 1215.00 ft³
